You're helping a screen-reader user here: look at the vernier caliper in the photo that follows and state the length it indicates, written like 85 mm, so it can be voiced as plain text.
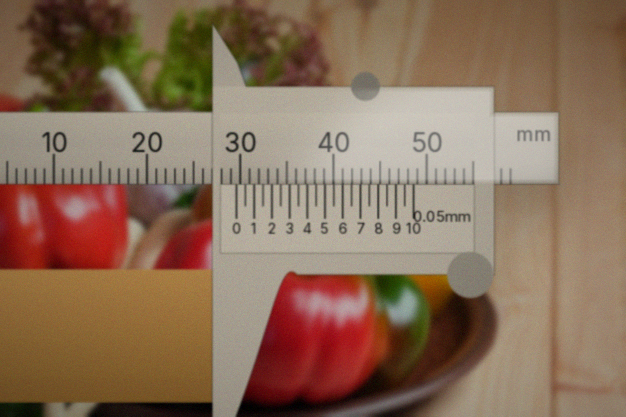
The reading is 29.6 mm
